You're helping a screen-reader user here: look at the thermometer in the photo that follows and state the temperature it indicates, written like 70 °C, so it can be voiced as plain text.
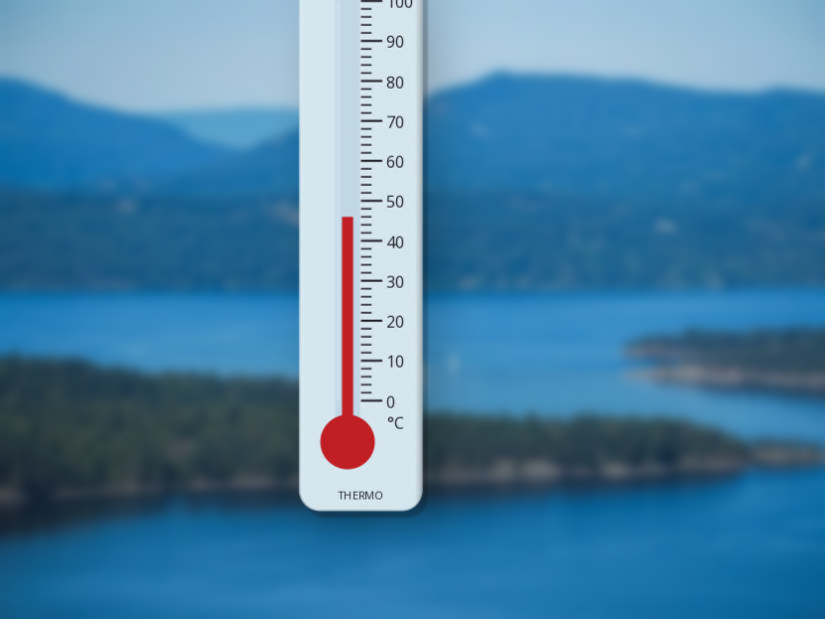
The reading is 46 °C
